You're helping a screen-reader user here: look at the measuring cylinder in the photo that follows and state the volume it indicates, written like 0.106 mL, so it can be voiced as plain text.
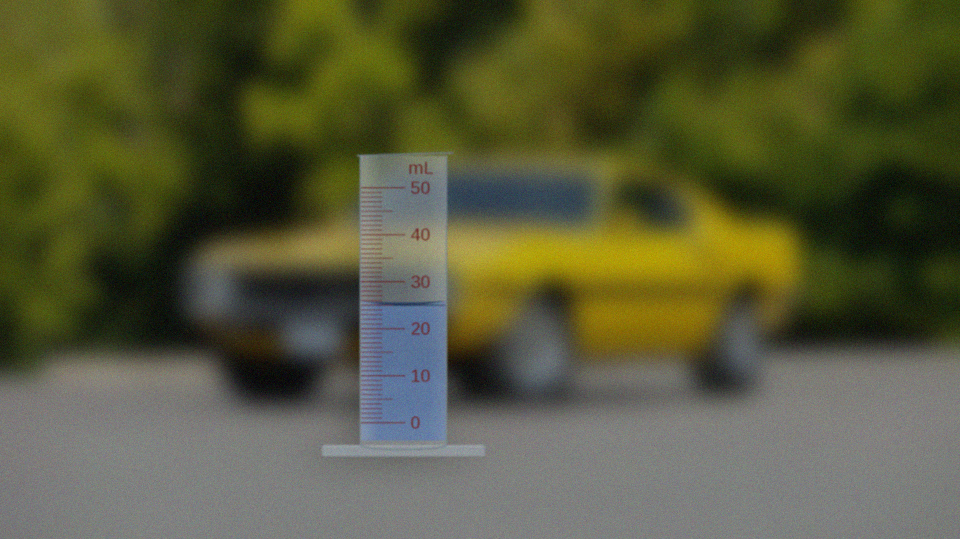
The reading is 25 mL
